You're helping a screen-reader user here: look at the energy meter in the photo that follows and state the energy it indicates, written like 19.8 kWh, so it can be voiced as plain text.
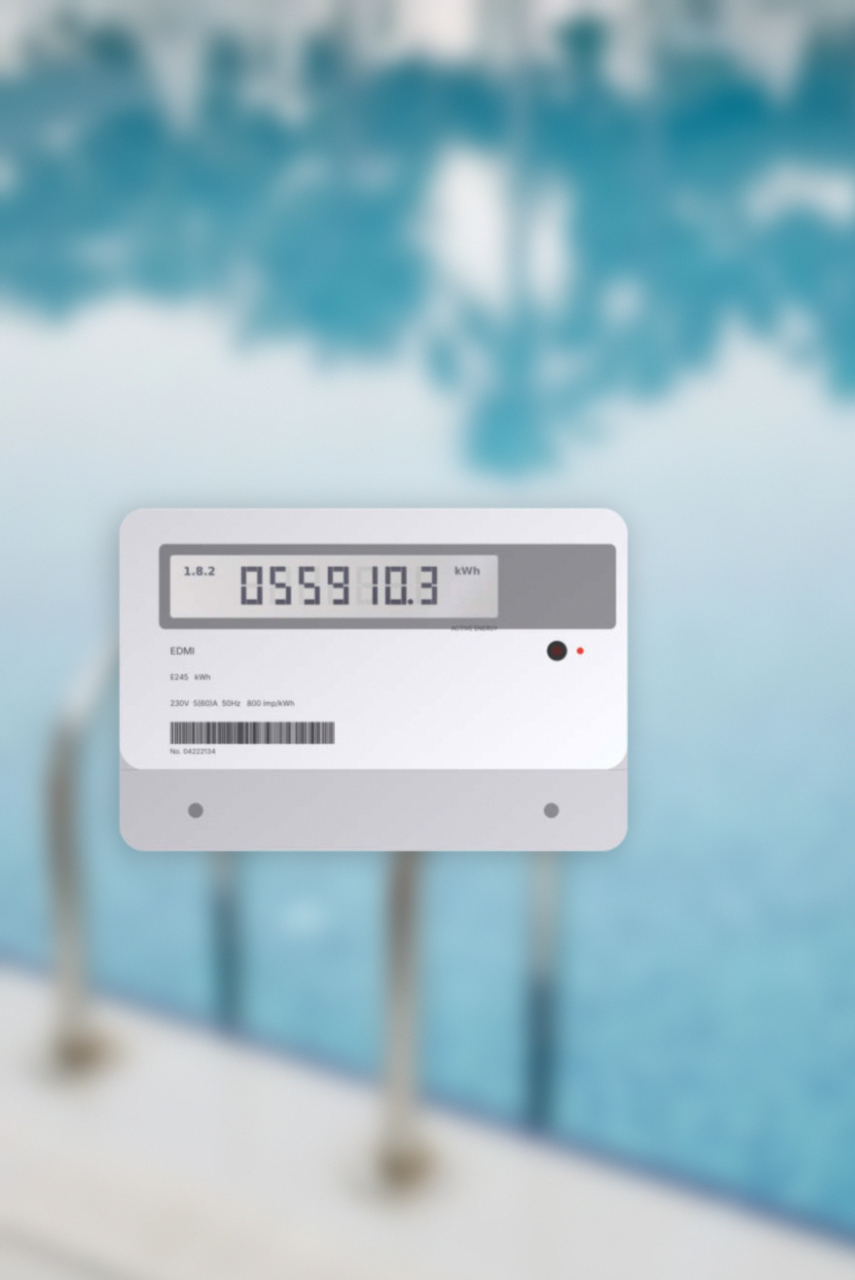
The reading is 55910.3 kWh
